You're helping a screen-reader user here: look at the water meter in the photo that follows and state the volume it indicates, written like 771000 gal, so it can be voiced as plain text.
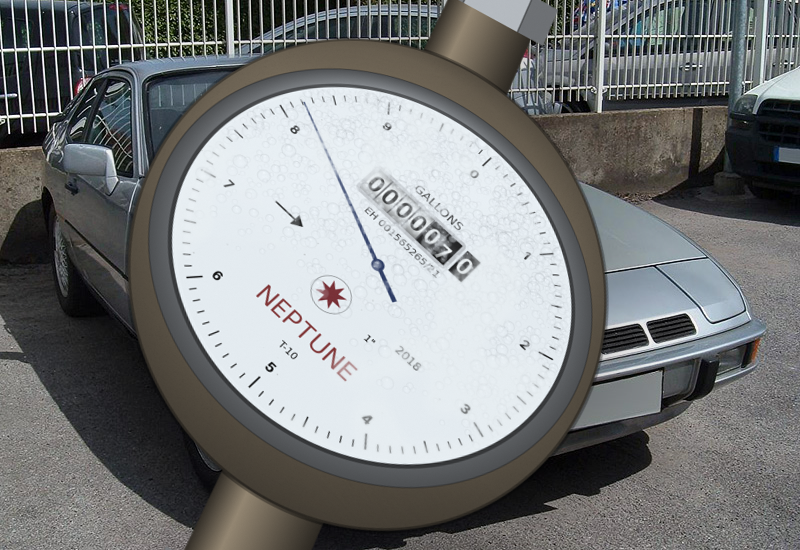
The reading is 68.2 gal
